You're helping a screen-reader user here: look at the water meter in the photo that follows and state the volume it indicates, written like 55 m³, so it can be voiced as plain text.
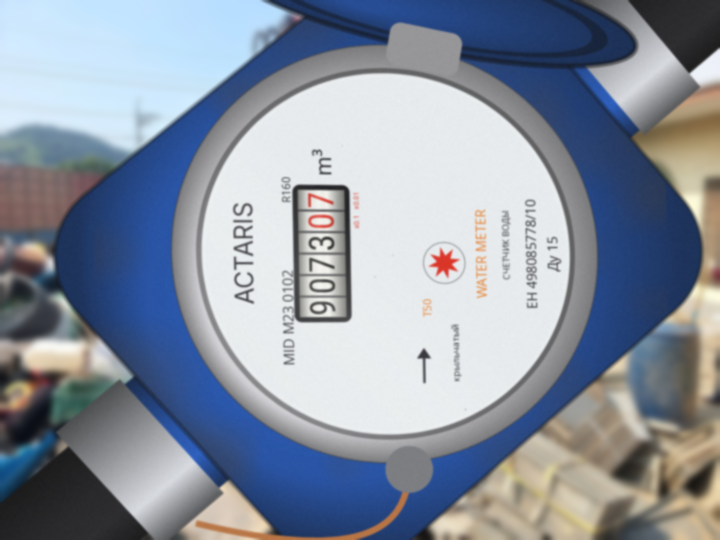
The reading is 9073.07 m³
